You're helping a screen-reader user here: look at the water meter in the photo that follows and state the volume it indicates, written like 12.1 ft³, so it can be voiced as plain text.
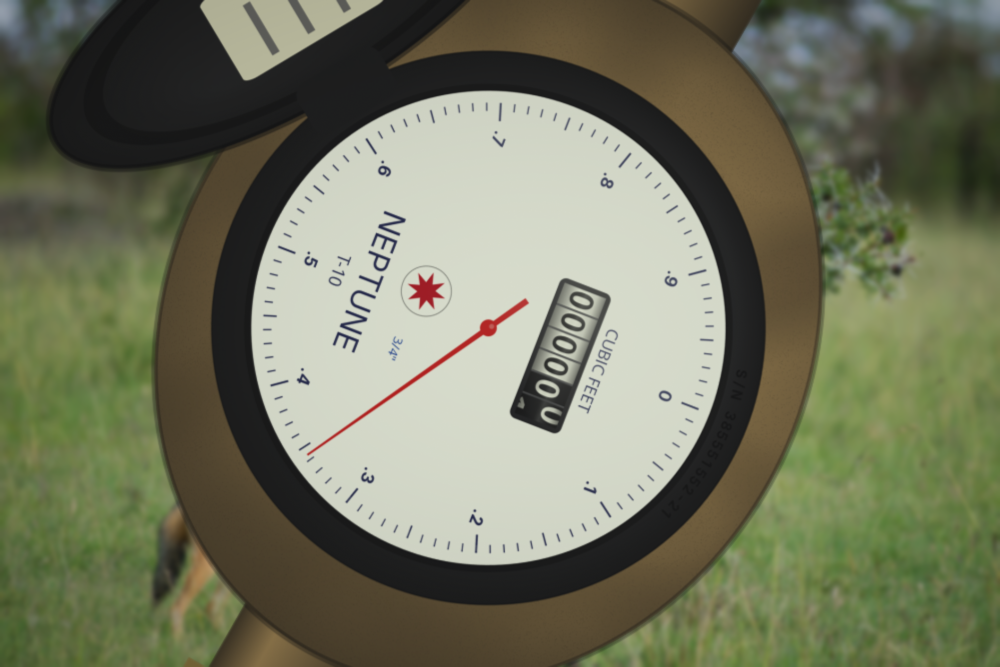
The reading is 0.34 ft³
